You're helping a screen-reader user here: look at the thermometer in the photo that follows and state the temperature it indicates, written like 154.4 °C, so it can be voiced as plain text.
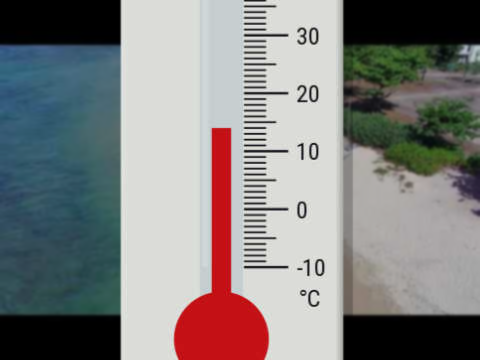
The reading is 14 °C
